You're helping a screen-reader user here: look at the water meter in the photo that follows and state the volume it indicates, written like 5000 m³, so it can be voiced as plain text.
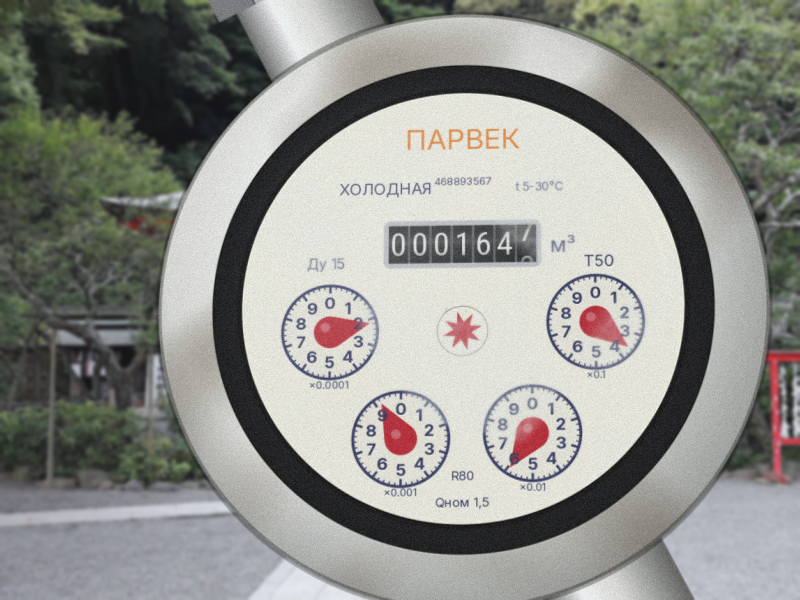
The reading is 1647.3592 m³
